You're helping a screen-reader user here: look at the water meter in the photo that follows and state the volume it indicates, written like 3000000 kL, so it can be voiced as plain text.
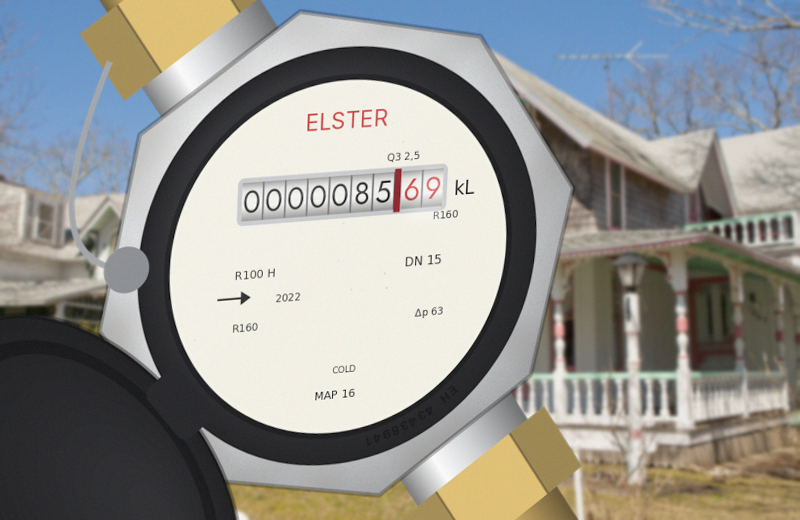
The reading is 85.69 kL
